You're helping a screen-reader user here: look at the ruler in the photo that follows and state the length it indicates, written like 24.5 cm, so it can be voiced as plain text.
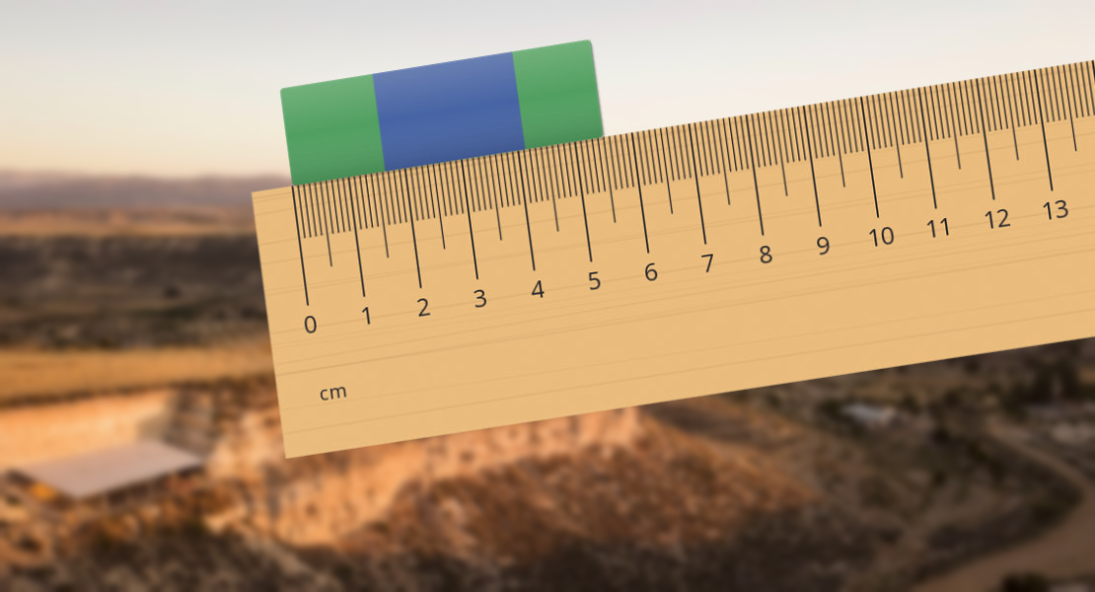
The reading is 5.5 cm
